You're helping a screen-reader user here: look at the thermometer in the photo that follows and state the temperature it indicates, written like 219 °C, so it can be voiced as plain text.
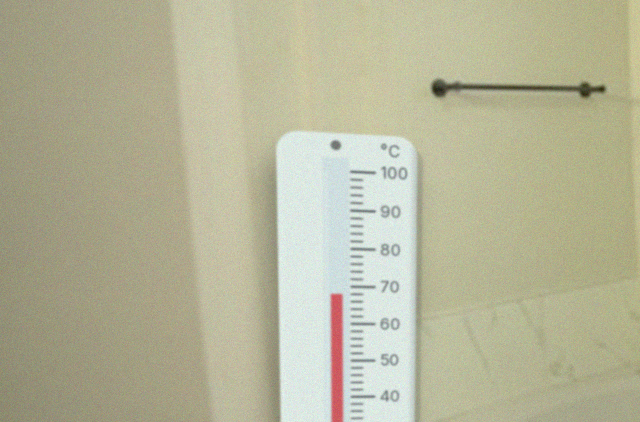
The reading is 68 °C
